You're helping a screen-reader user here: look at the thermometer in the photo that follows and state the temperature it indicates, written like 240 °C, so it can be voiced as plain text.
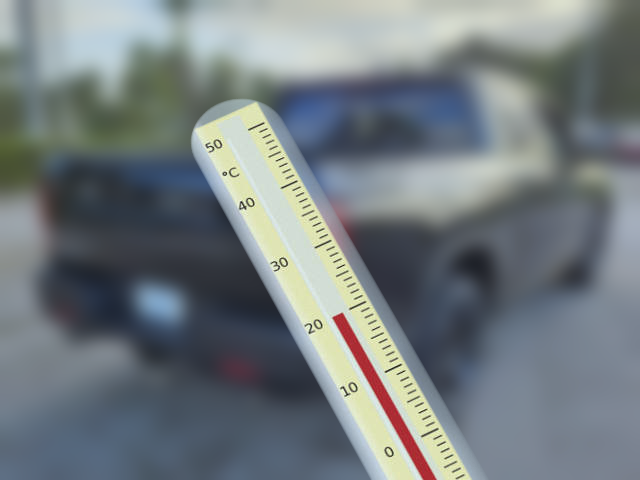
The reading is 20 °C
